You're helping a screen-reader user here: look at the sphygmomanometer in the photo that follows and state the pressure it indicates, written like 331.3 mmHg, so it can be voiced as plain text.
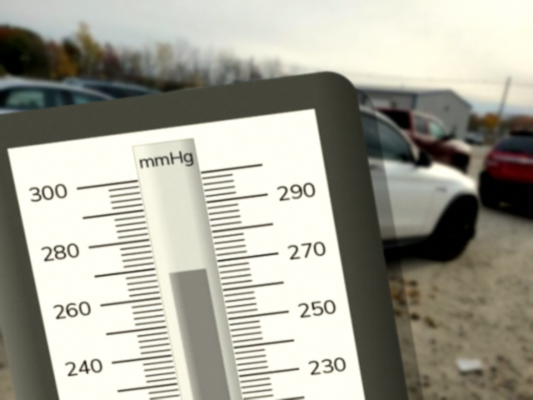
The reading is 268 mmHg
